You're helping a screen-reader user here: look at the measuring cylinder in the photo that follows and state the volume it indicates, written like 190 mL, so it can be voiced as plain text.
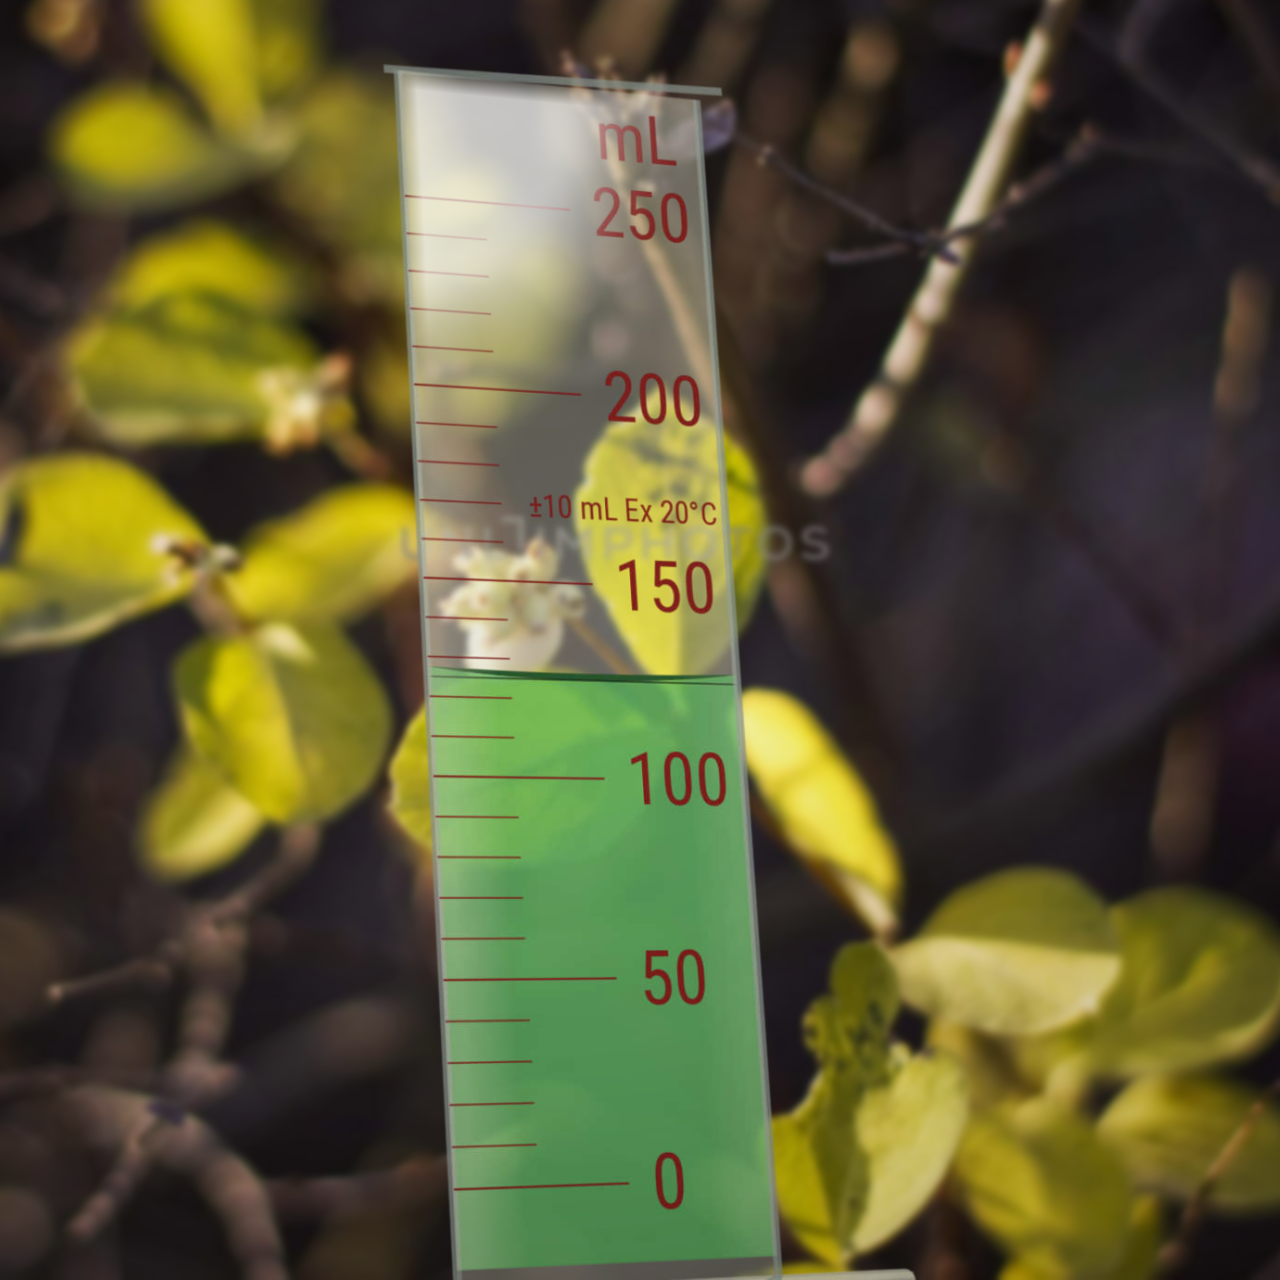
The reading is 125 mL
